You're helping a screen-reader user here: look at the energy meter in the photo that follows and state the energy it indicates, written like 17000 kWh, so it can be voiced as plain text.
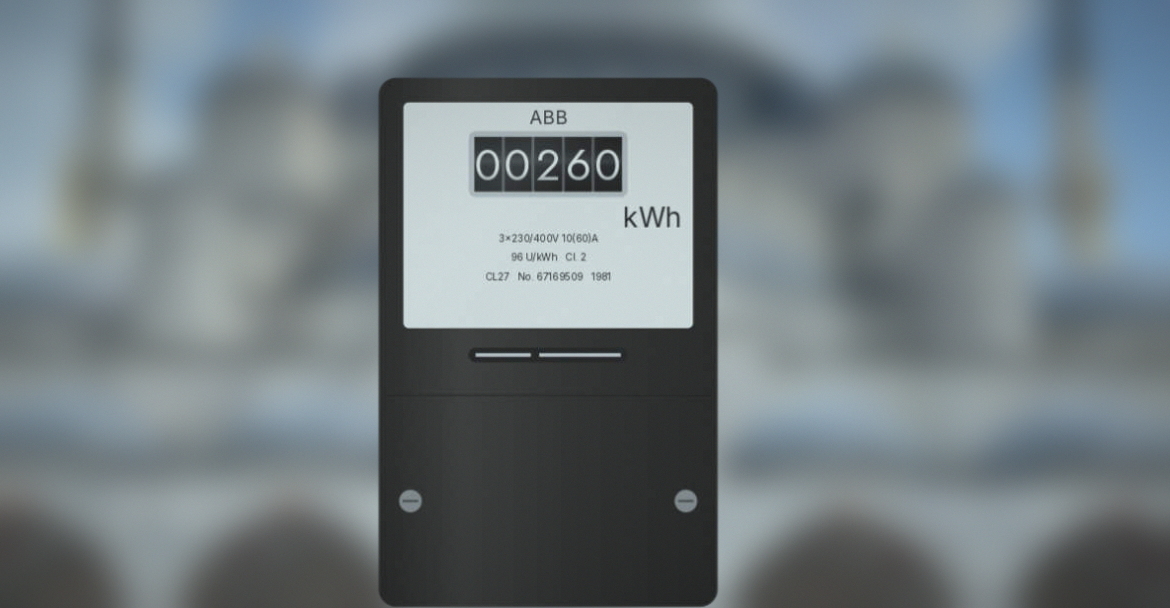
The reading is 260 kWh
